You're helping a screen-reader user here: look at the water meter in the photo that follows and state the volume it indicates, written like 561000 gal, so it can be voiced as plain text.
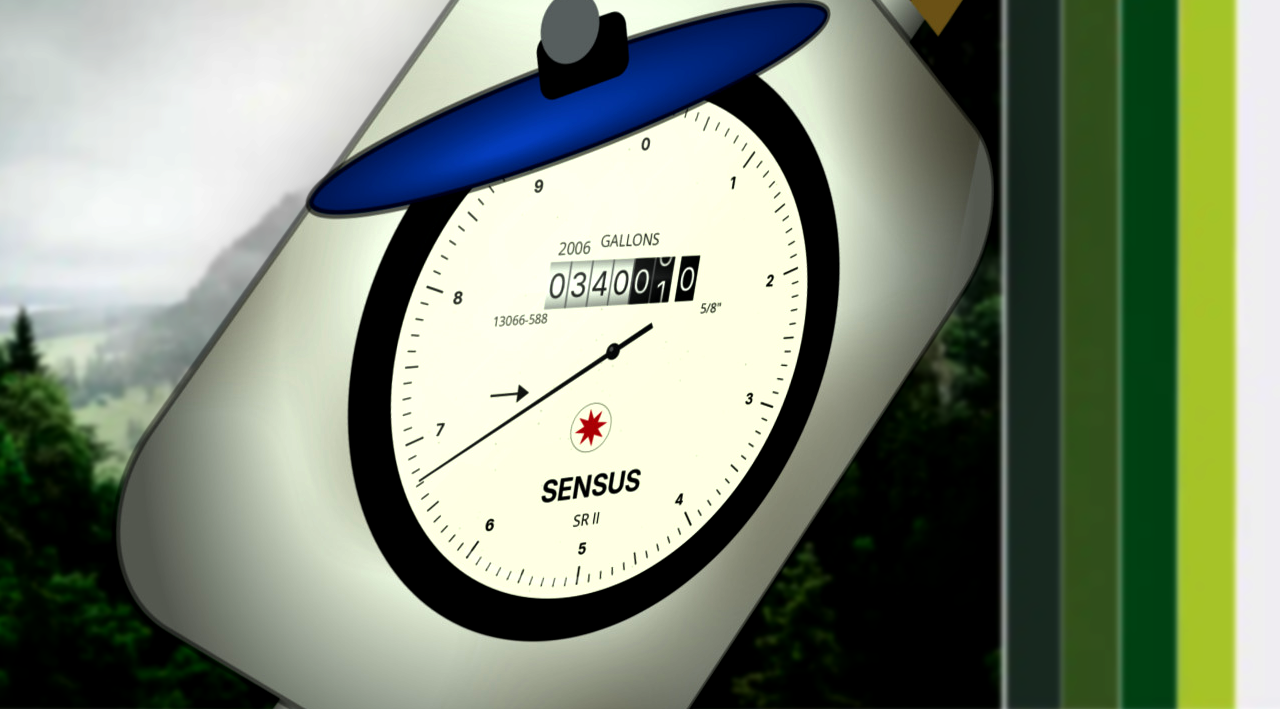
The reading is 340006.7 gal
